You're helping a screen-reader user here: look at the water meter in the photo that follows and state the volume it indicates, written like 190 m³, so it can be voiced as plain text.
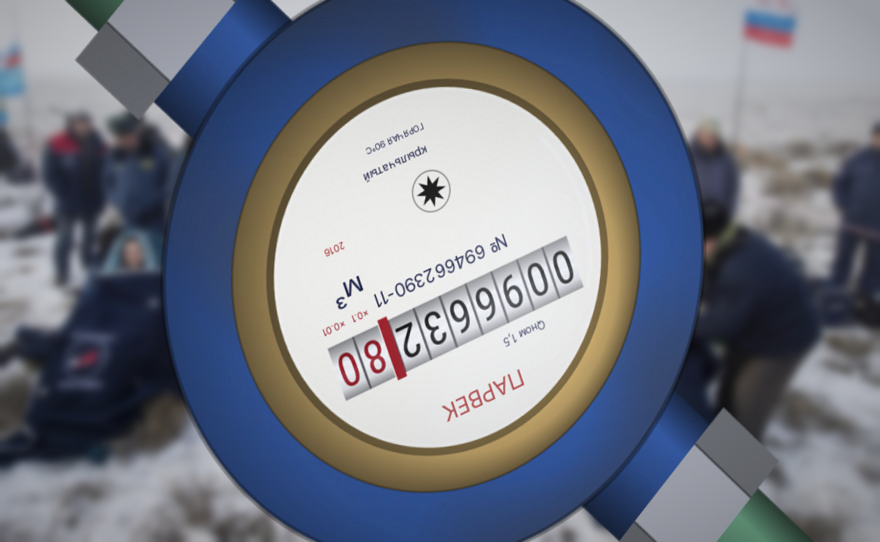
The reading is 96632.80 m³
